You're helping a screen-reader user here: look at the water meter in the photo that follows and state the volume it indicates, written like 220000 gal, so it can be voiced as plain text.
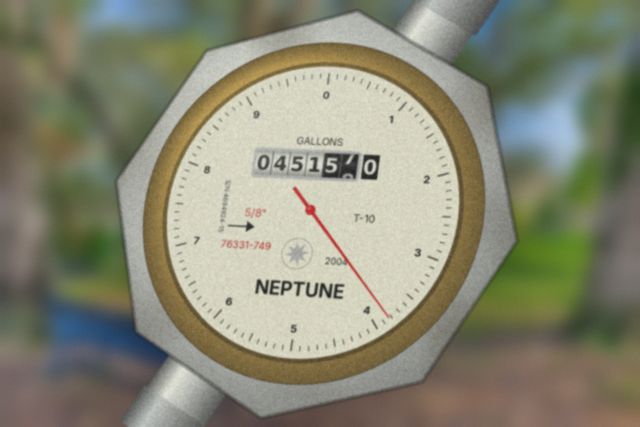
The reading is 451573.8 gal
